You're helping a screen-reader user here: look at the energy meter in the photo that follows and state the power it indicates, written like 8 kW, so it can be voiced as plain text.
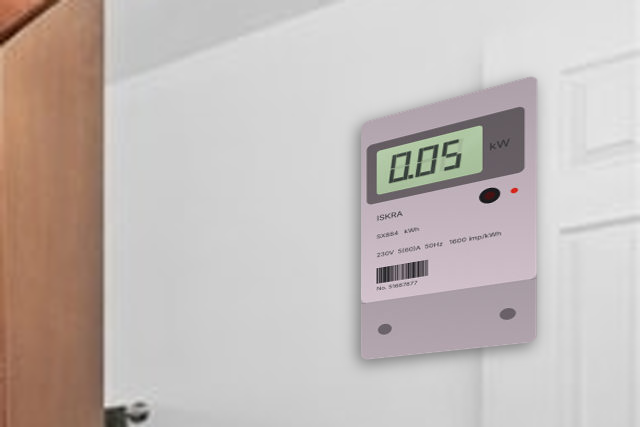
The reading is 0.05 kW
